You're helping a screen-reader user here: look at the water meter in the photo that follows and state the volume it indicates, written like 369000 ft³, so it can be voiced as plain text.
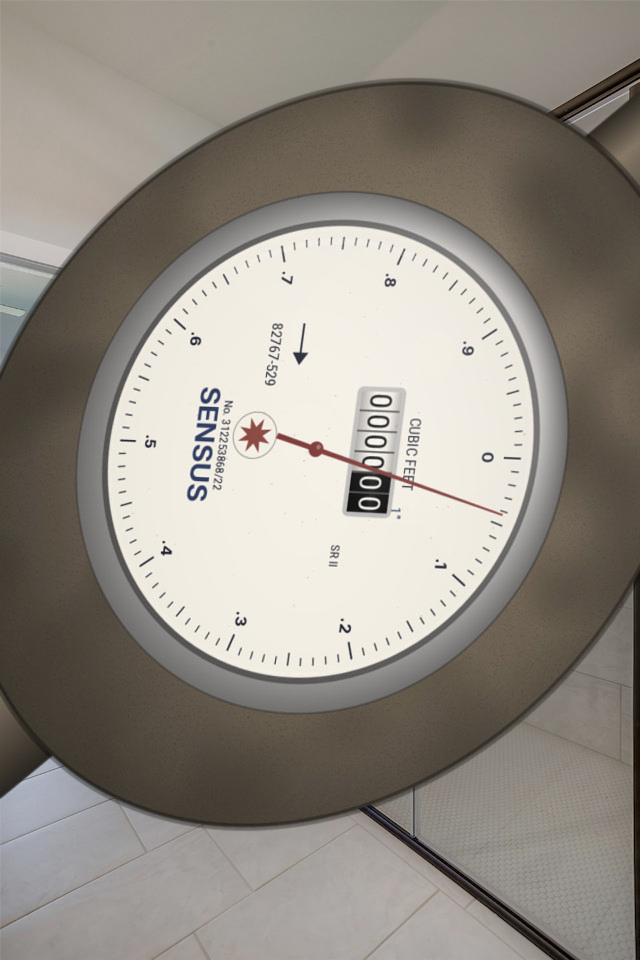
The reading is 0.04 ft³
